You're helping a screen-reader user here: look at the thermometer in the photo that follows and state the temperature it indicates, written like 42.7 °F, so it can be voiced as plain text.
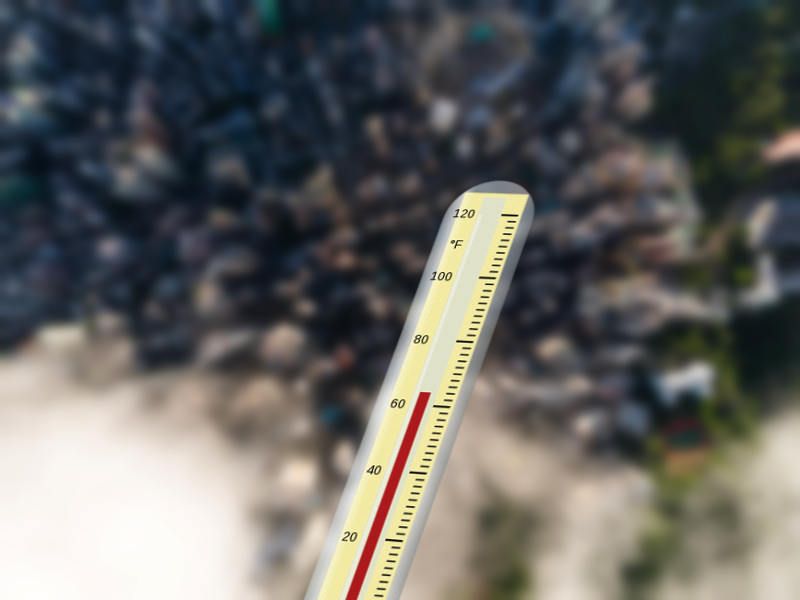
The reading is 64 °F
